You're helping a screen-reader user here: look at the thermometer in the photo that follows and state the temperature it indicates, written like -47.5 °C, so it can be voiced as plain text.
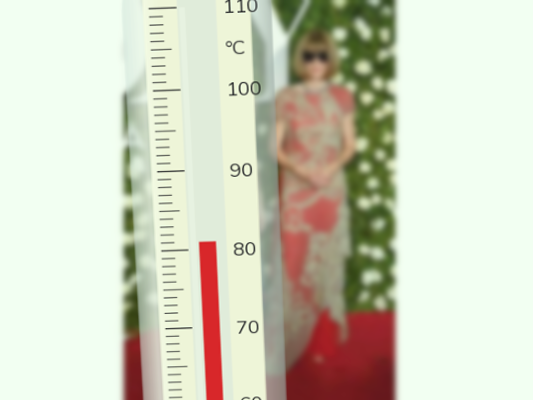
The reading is 81 °C
